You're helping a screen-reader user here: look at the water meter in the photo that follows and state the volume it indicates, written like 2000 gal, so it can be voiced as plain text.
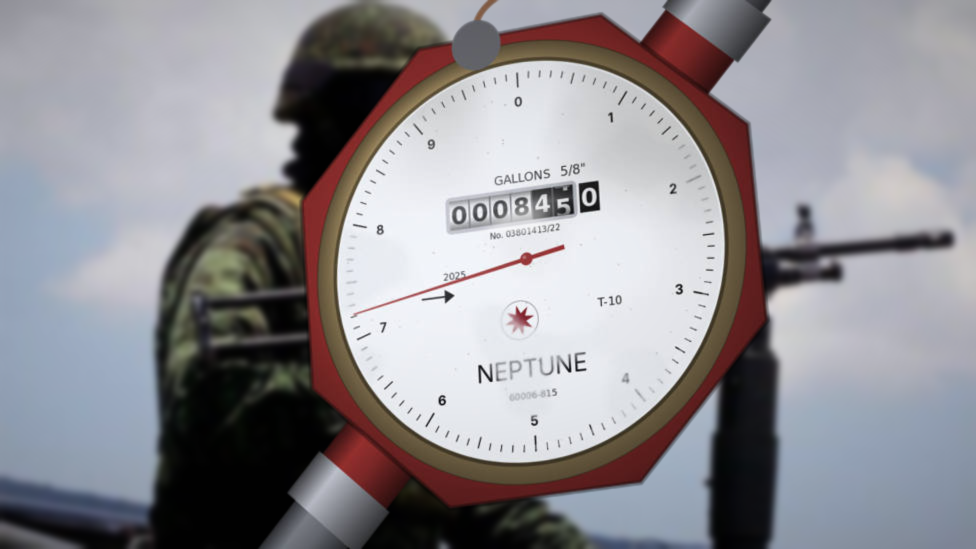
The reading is 8447.2 gal
